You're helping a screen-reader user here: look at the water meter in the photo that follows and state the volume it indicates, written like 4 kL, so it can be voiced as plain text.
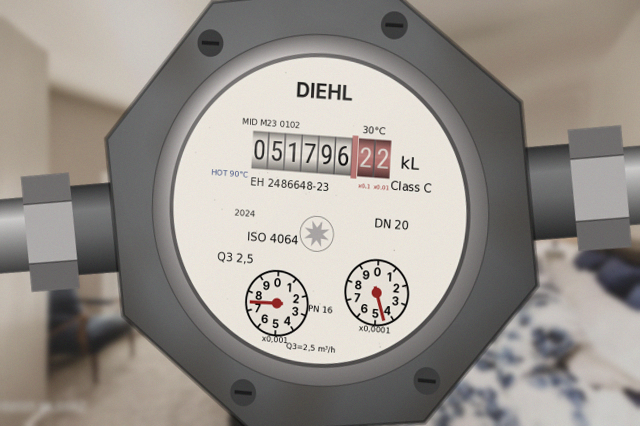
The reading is 51796.2274 kL
